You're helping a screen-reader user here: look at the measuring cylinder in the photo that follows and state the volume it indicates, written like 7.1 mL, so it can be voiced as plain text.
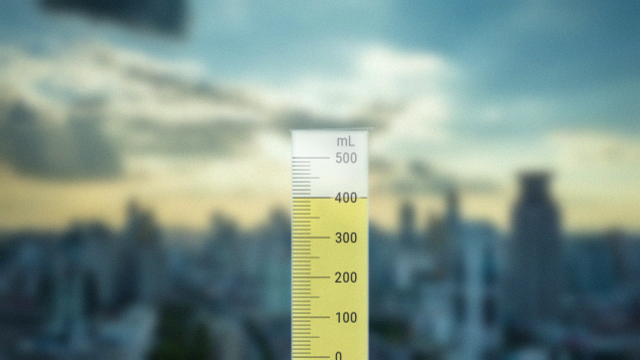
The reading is 400 mL
